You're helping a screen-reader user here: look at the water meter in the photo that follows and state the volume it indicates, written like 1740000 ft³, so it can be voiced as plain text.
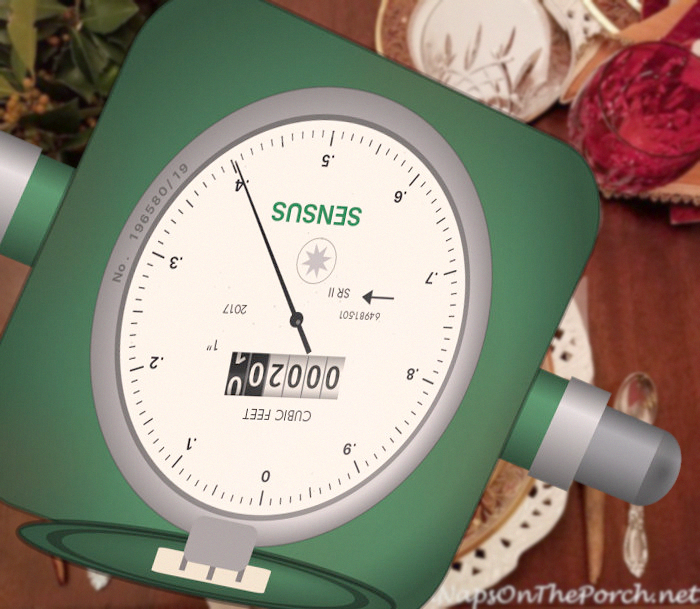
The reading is 200.40 ft³
